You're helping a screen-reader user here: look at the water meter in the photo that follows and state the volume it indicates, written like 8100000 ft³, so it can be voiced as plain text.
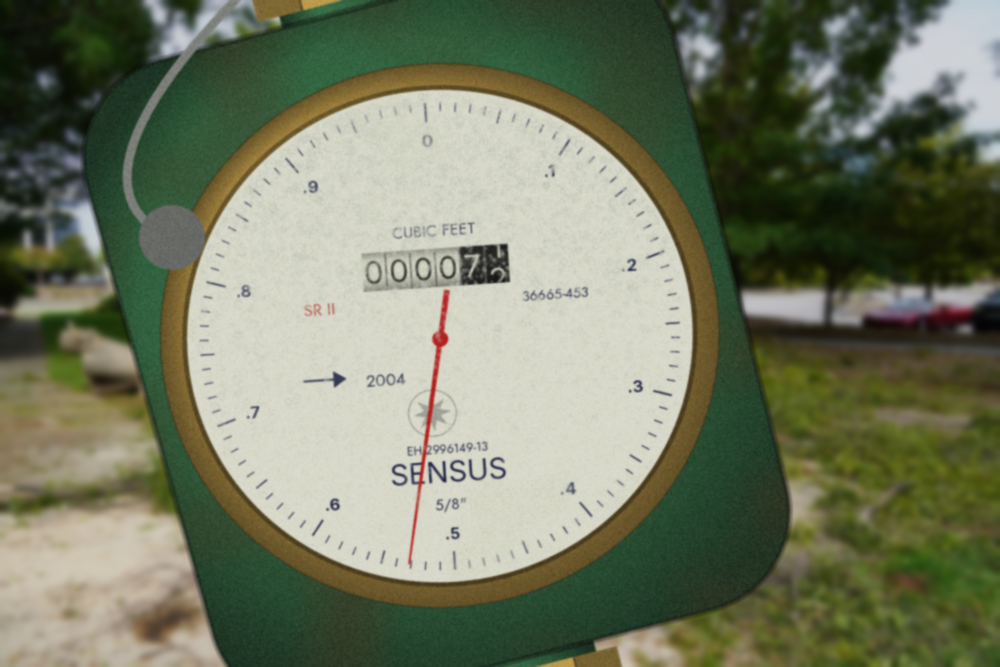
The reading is 71.53 ft³
